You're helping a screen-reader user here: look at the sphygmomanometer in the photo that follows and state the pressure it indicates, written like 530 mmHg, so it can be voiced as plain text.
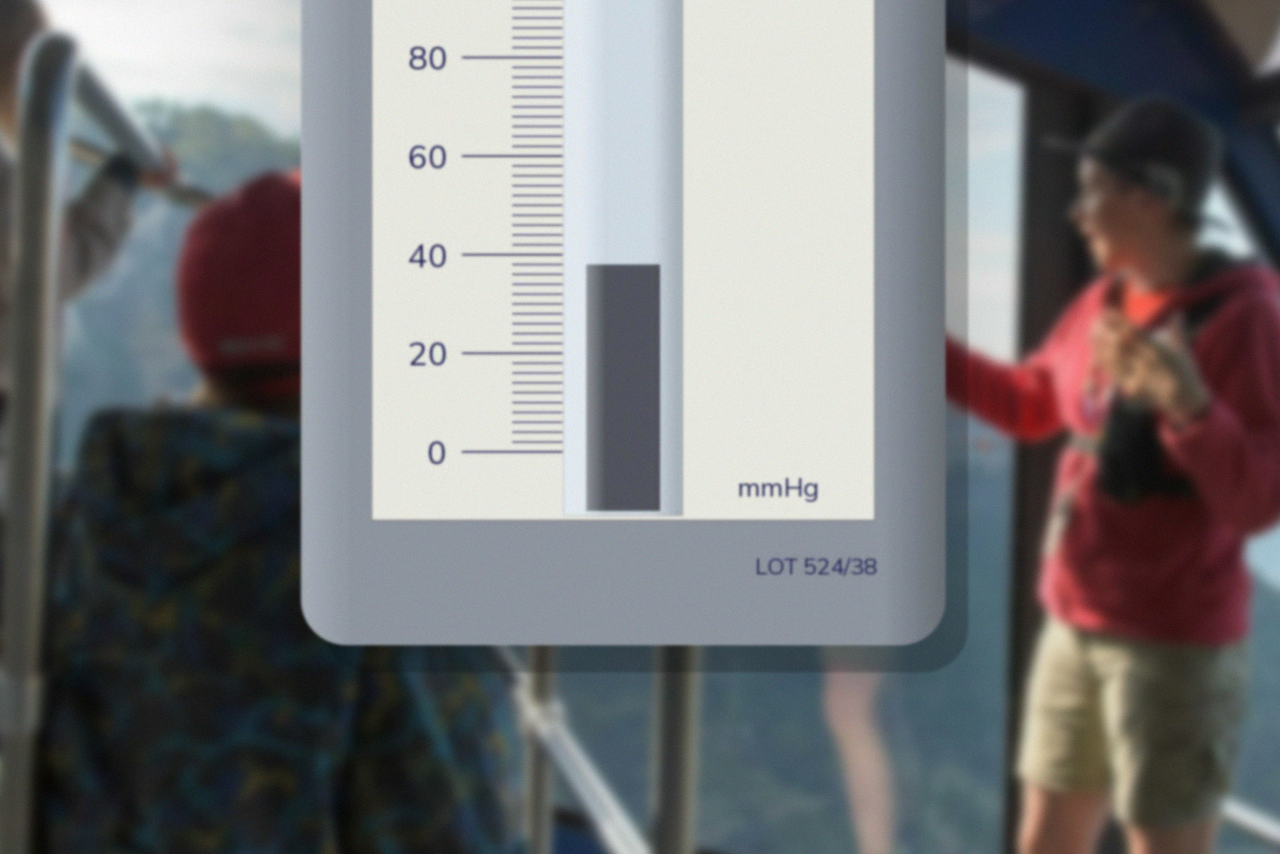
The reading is 38 mmHg
